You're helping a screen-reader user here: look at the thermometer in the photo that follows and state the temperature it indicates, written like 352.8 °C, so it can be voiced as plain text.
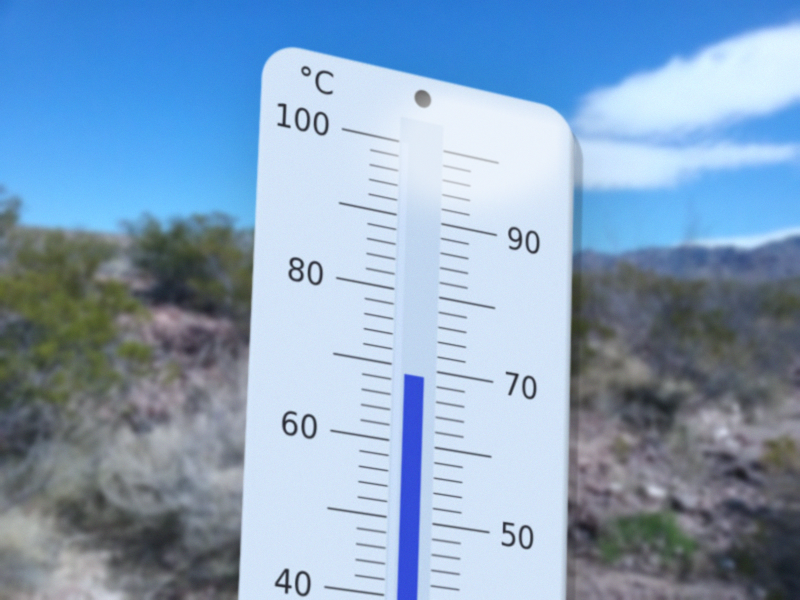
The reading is 69 °C
